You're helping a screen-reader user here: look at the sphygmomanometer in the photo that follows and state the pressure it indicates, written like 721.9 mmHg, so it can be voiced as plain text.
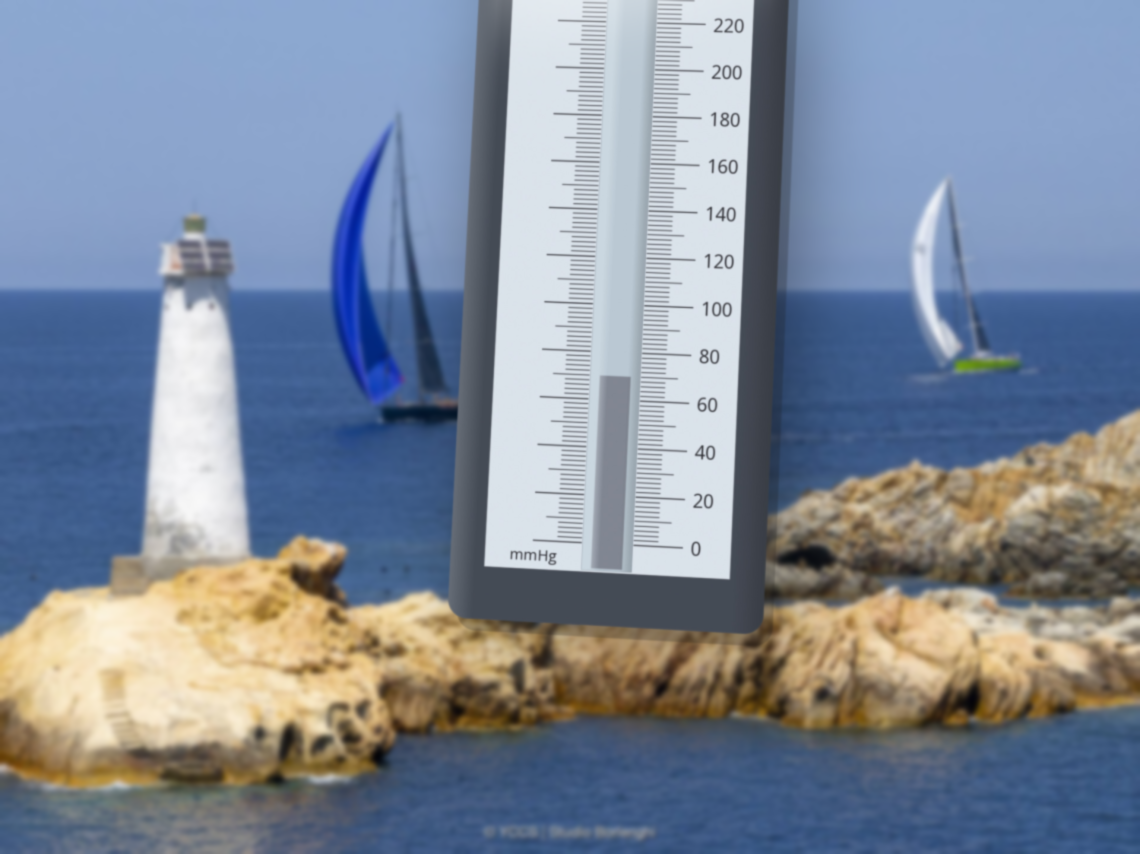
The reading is 70 mmHg
